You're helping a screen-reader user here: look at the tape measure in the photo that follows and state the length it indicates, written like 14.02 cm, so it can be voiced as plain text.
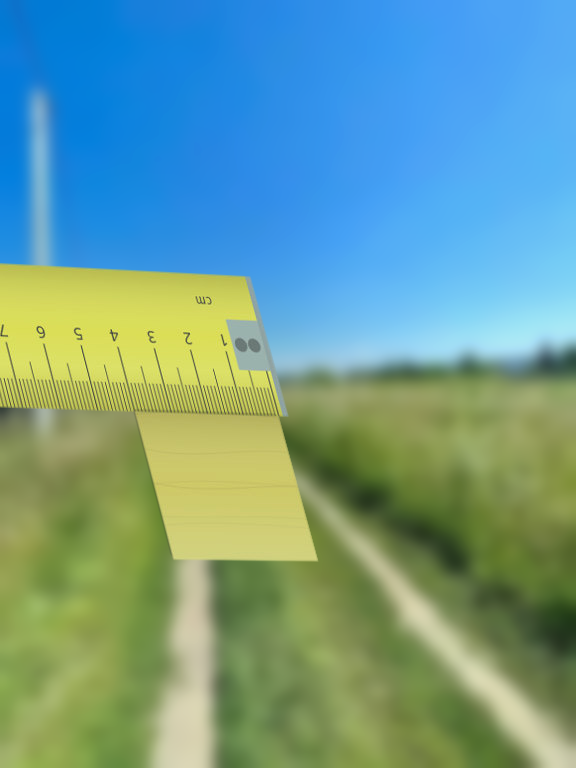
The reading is 4 cm
